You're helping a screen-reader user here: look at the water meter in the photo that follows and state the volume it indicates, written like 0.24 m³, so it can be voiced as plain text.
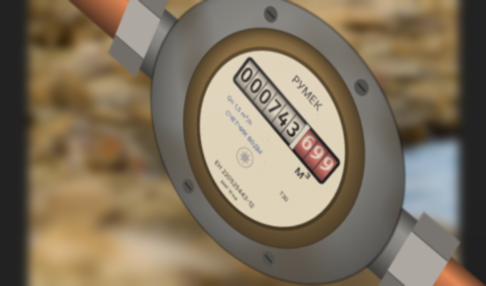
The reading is 743.699 m³
